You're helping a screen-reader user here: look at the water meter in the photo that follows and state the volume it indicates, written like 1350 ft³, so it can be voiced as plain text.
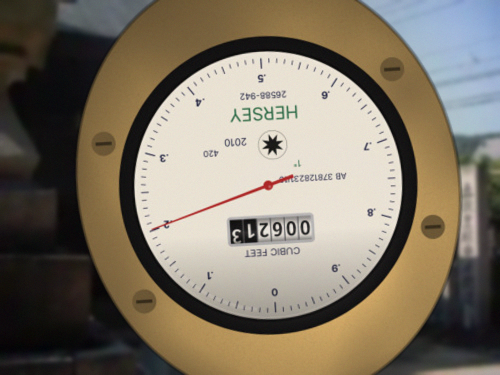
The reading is 6213.20 ft³
